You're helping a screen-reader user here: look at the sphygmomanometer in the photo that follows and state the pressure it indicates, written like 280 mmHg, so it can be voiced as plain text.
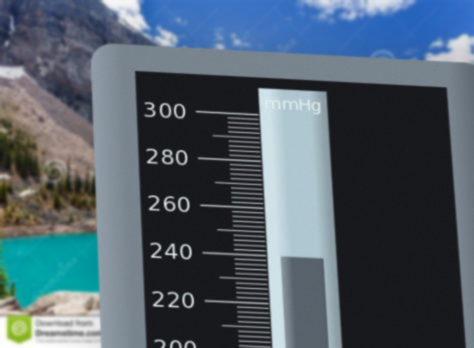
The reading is 240 mmHg
